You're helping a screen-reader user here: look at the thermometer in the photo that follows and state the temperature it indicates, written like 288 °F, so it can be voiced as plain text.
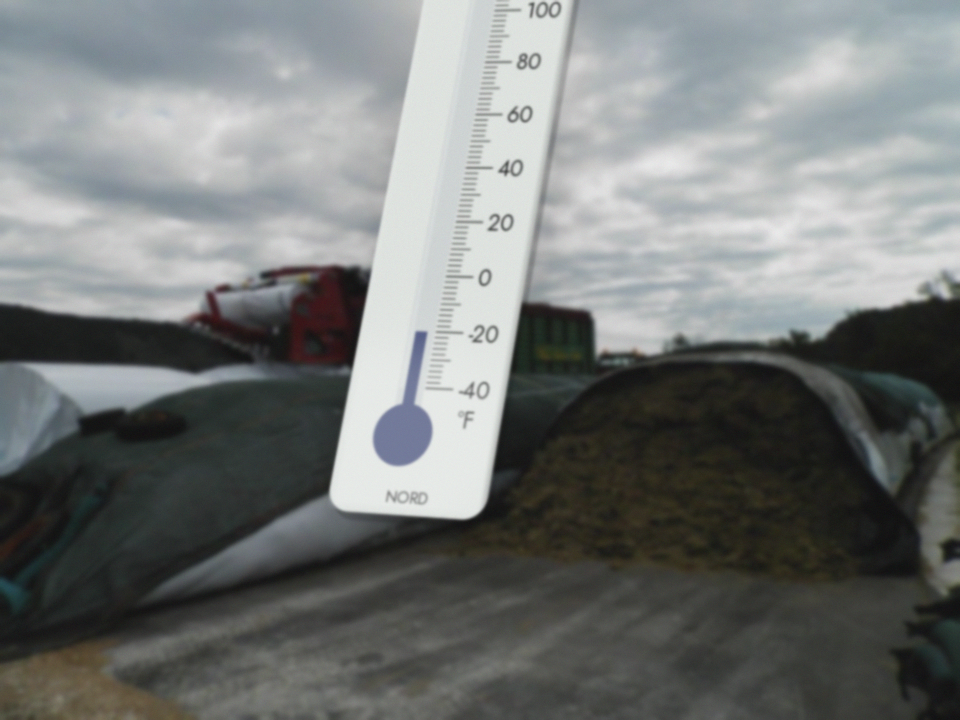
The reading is -20 °F
